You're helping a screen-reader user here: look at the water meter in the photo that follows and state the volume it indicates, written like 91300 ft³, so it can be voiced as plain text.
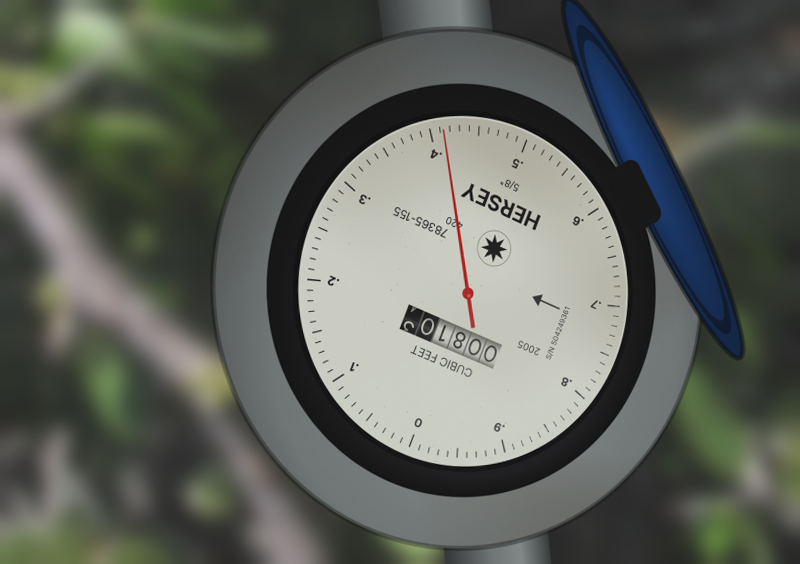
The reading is 8103.41 ft³
